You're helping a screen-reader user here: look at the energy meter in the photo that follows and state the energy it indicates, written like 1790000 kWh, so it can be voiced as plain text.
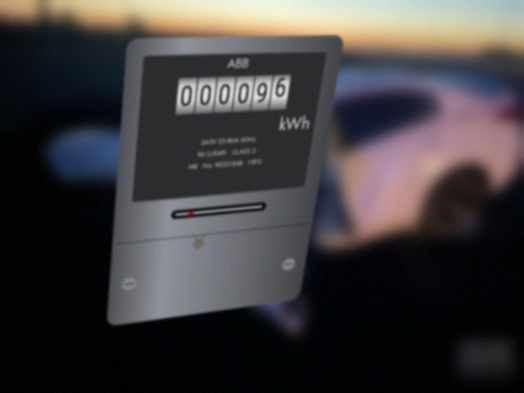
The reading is 96 kWh
